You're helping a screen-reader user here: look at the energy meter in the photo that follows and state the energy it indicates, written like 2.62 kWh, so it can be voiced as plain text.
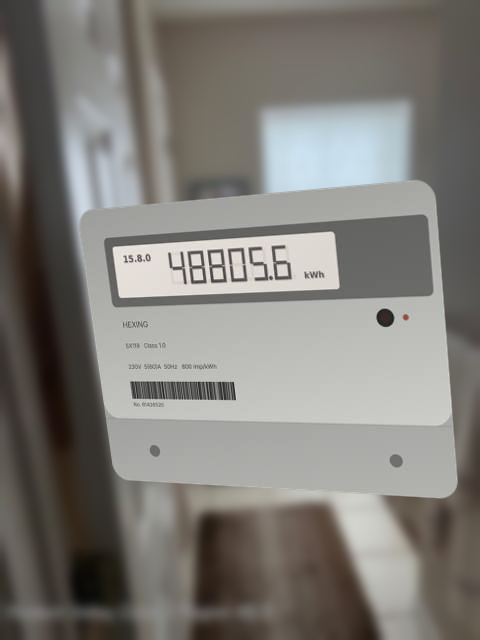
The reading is 48805.6 kWh
